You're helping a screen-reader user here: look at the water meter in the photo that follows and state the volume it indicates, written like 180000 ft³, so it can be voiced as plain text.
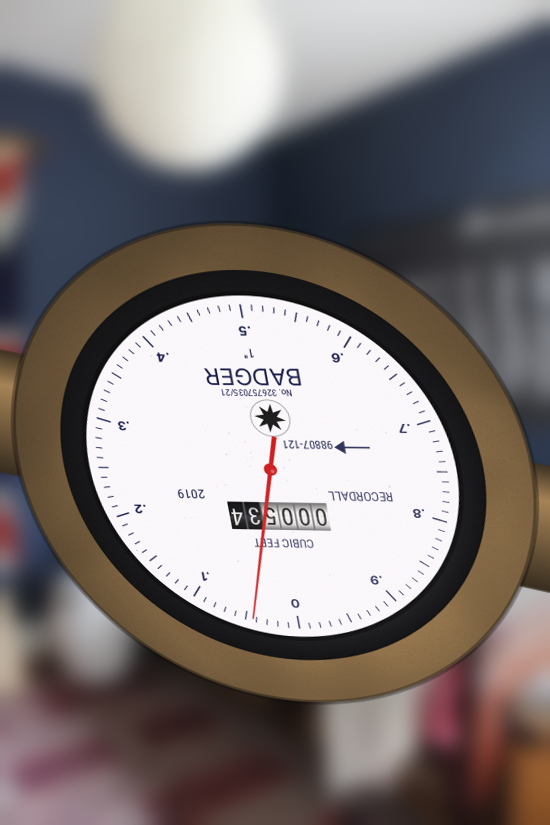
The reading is 534.04 ft³
